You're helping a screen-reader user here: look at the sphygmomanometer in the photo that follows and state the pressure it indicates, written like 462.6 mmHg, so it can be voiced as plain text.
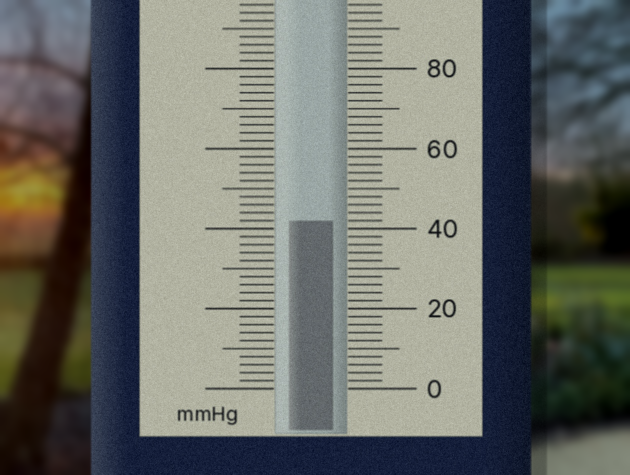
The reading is 42 mmHg
